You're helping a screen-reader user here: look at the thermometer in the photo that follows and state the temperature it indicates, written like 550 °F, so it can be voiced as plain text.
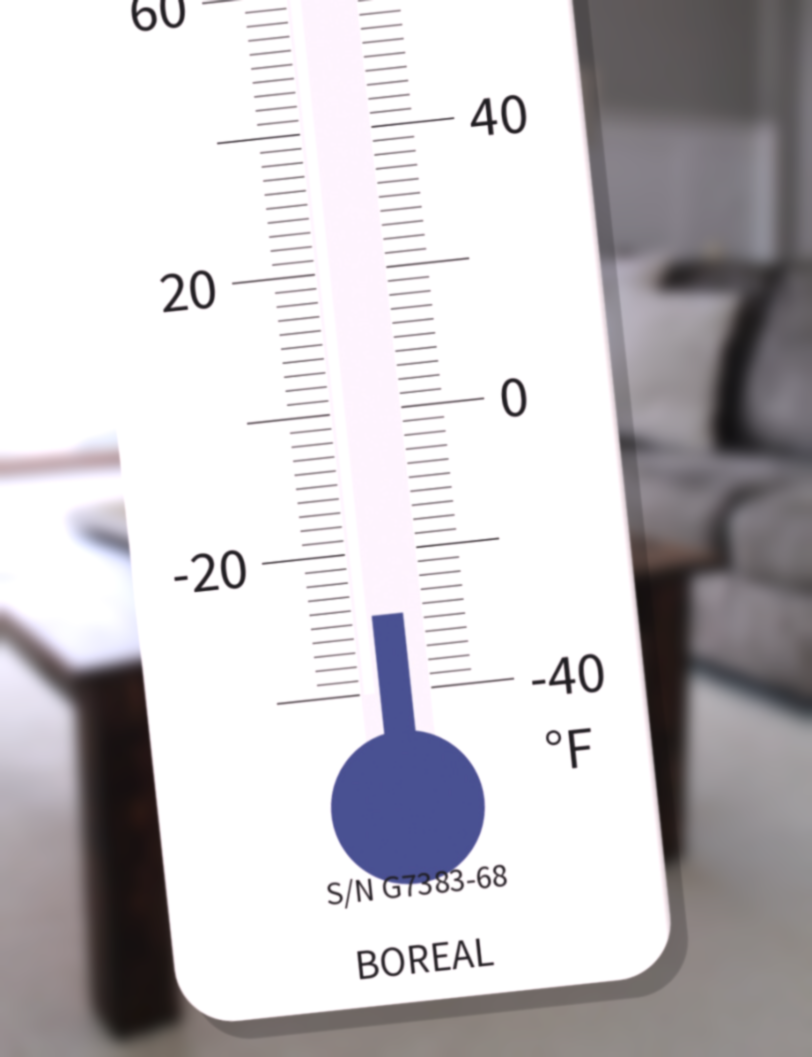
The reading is -29 °F
